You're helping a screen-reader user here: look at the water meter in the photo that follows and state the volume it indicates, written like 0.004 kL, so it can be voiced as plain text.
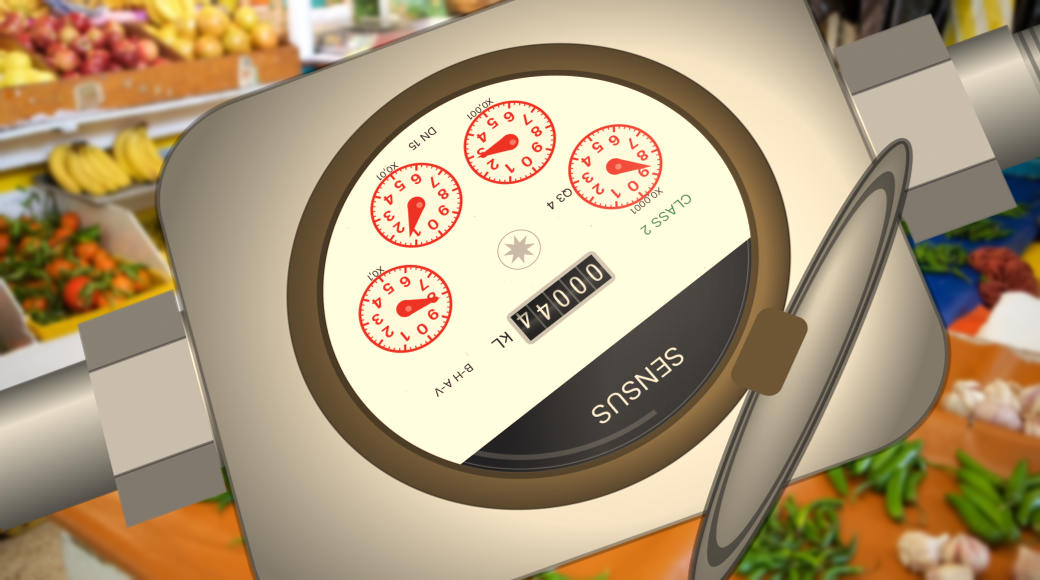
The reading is 43.8128 kL
